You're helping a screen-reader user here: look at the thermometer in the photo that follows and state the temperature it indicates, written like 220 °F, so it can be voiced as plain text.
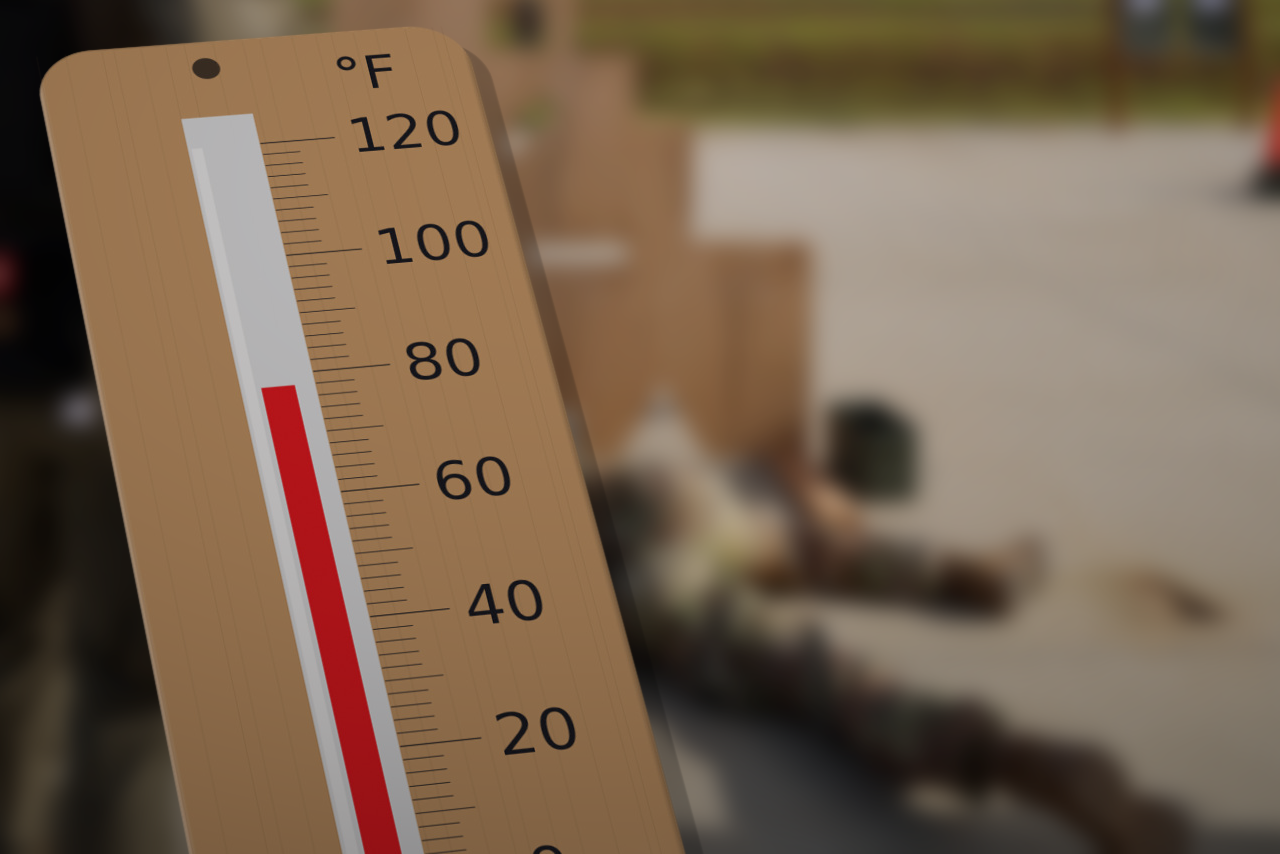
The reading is 78 °F
